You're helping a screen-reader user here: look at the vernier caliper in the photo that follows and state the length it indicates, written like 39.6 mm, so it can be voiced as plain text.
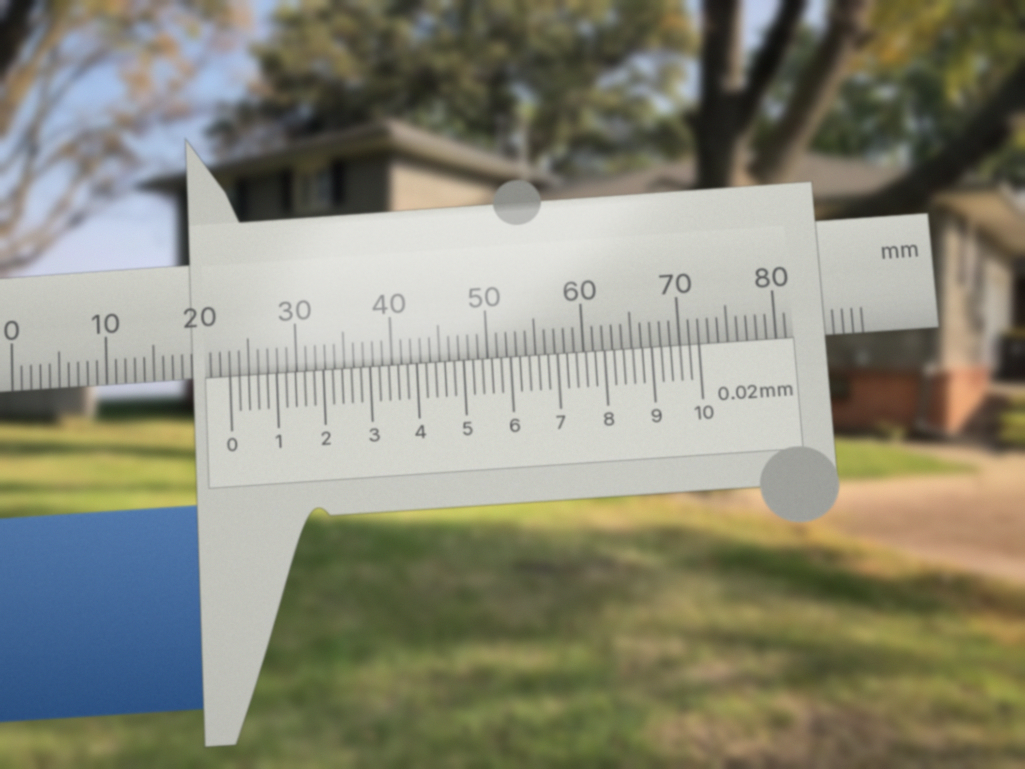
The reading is 23.0 mm
